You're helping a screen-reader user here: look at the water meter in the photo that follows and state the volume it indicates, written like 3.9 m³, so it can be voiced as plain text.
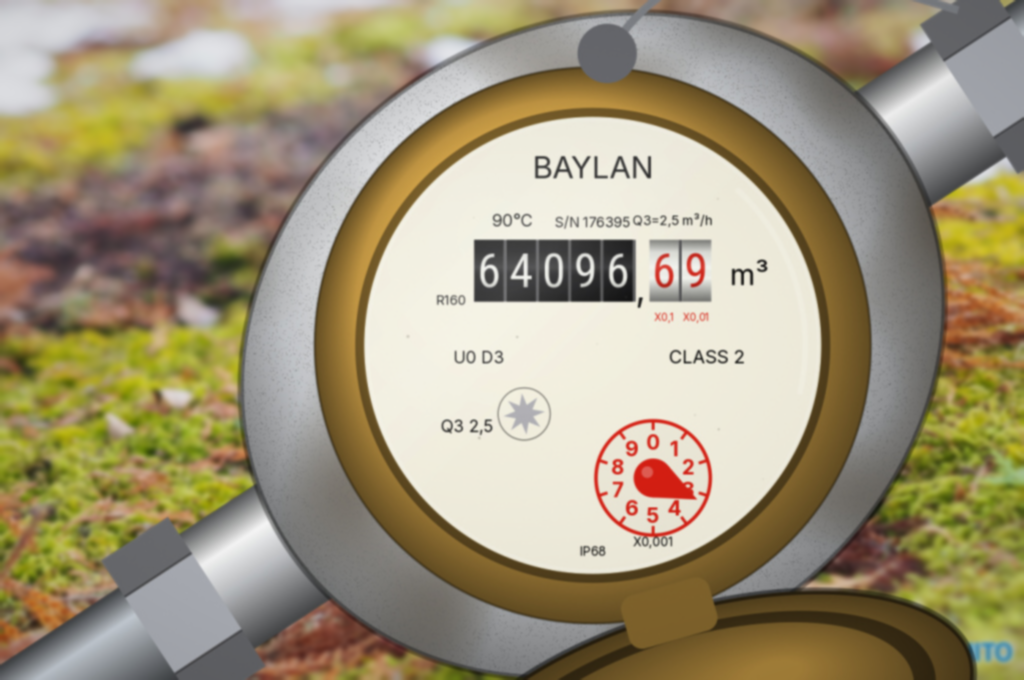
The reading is 64096.693 m³
